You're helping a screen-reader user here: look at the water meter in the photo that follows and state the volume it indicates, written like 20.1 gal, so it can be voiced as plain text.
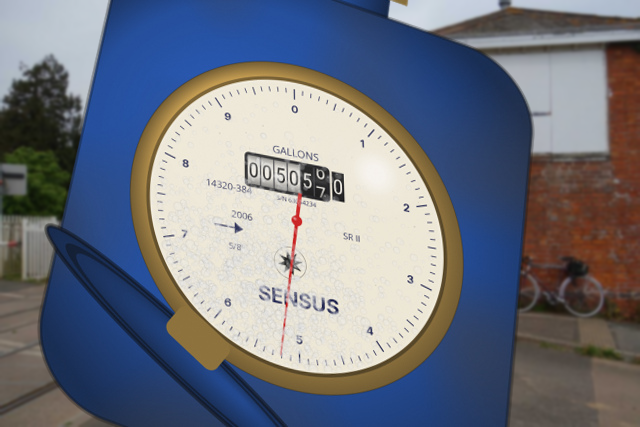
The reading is 50565.2 gal
